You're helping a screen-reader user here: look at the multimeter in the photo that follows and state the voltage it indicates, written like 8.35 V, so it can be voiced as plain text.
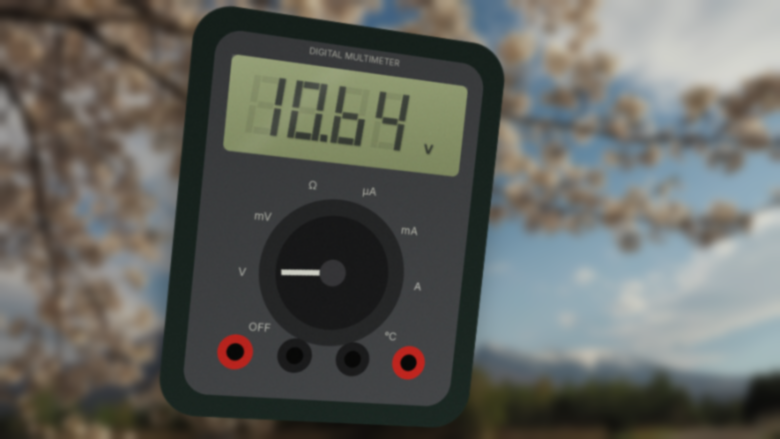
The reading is 10.64 V
